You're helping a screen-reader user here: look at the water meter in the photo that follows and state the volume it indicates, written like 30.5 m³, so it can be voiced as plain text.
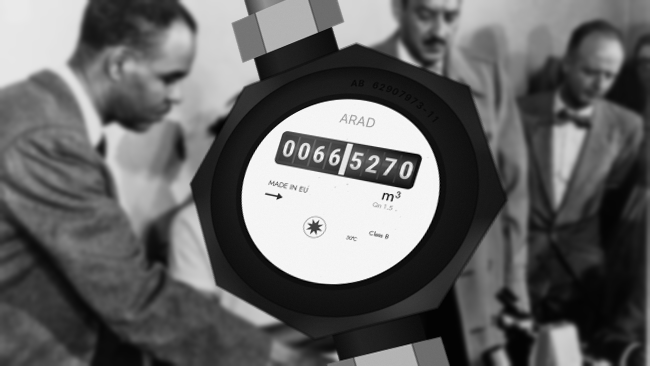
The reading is 66.5270 m³
